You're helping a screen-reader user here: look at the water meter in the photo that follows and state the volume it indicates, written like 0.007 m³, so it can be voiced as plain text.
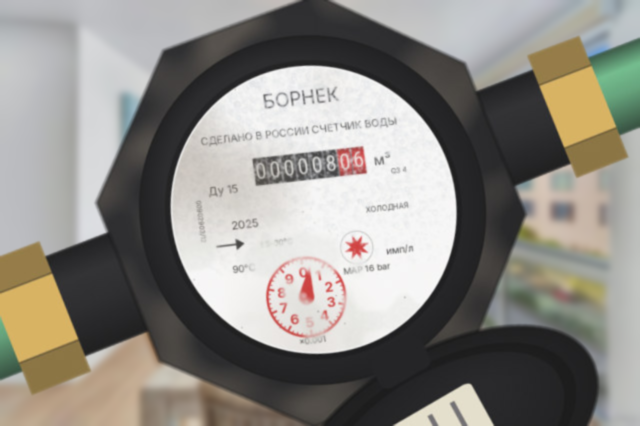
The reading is 8.060 m³
